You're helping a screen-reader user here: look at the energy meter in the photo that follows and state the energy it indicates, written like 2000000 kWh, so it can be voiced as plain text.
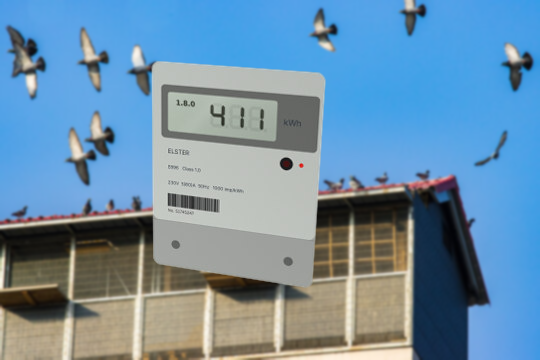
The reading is 411 kWh
